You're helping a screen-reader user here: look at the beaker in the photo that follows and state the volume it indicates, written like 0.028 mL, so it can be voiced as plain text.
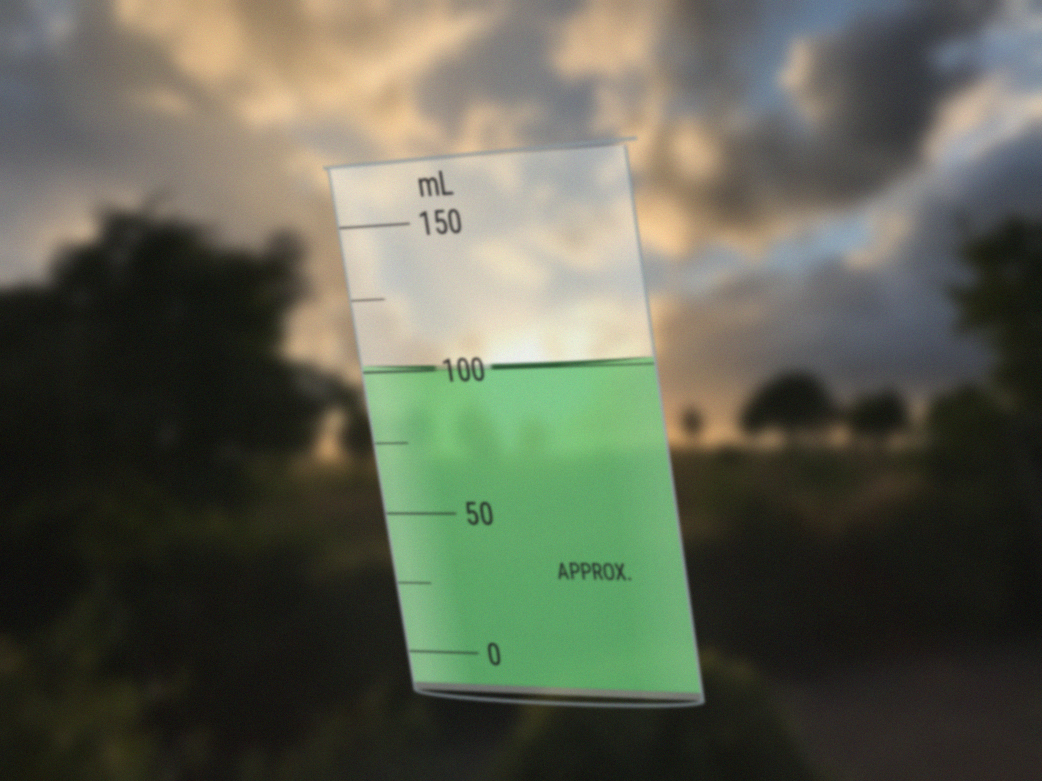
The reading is 100 mL
